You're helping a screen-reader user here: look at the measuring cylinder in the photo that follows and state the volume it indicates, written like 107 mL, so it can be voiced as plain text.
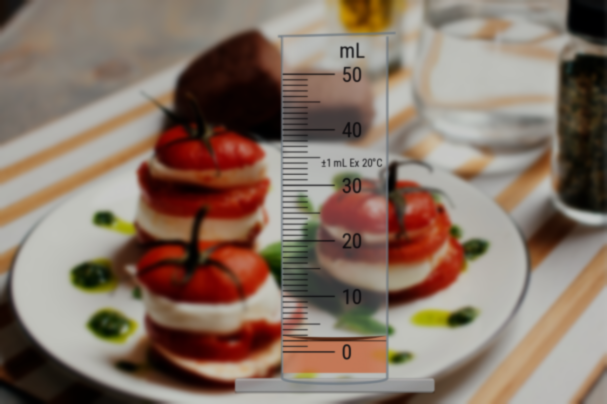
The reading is 2 mL
